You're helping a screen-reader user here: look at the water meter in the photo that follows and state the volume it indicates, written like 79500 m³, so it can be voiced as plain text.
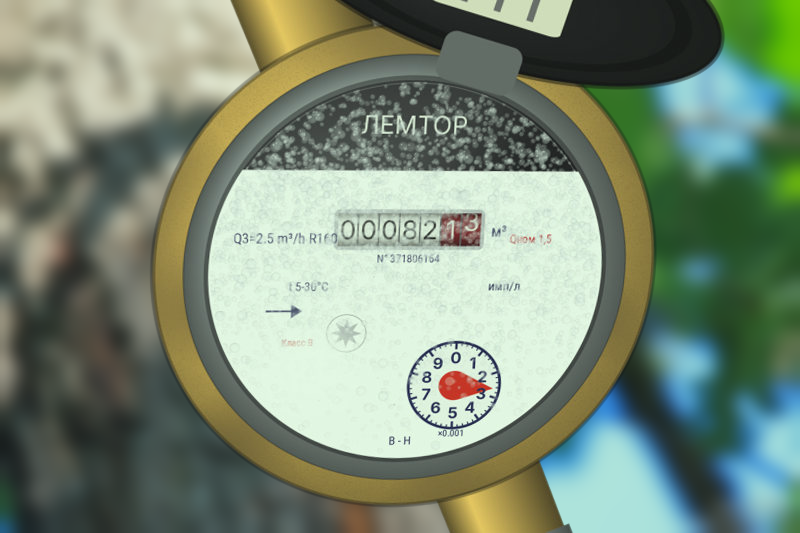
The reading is 82.132 m³
